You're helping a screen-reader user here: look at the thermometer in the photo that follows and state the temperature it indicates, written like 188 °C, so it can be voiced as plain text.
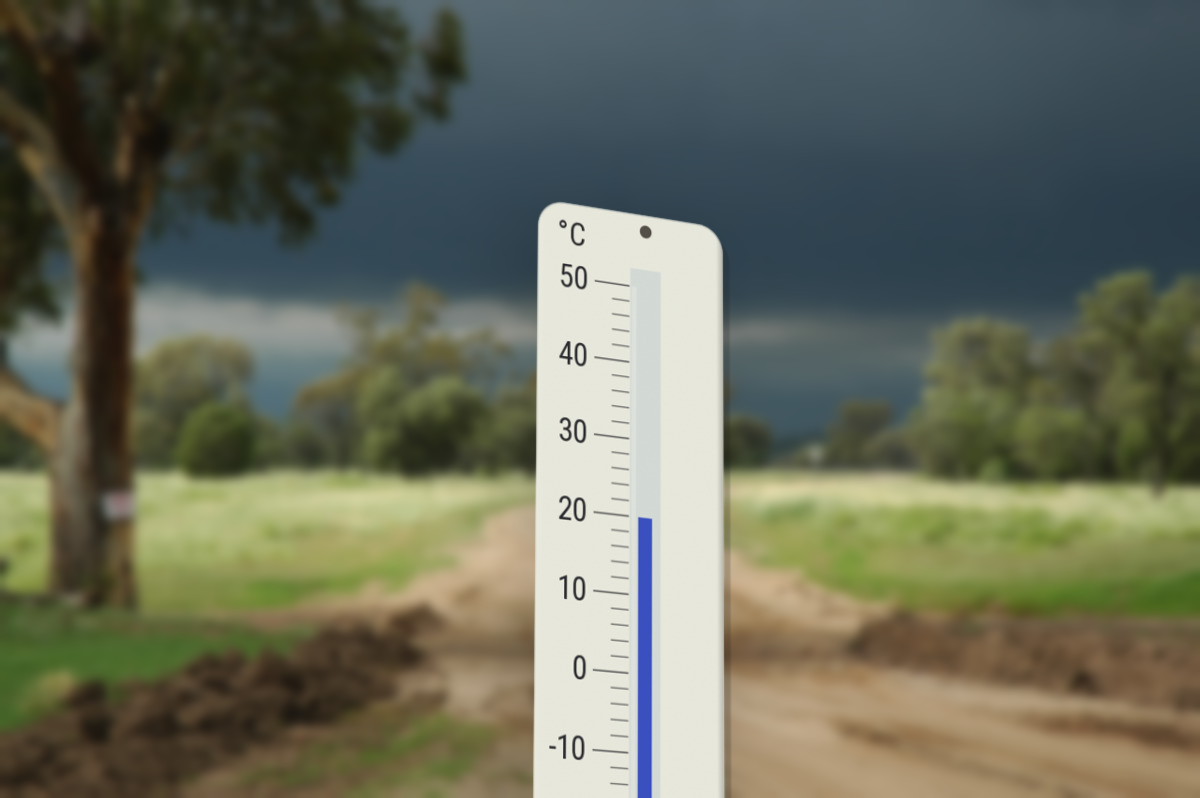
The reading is 20 °C
